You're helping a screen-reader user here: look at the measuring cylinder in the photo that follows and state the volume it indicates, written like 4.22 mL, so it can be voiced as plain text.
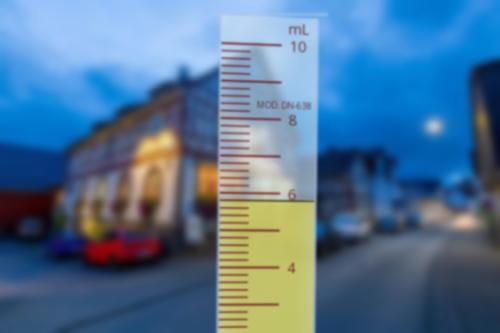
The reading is 5.8 mL
